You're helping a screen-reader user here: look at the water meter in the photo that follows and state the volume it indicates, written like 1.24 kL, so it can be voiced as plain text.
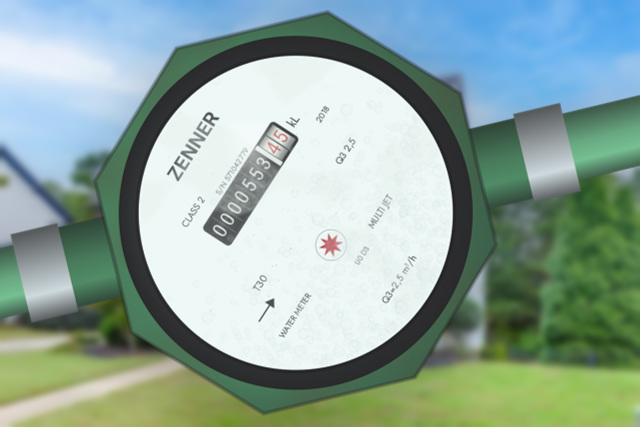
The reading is 553.45 kL
